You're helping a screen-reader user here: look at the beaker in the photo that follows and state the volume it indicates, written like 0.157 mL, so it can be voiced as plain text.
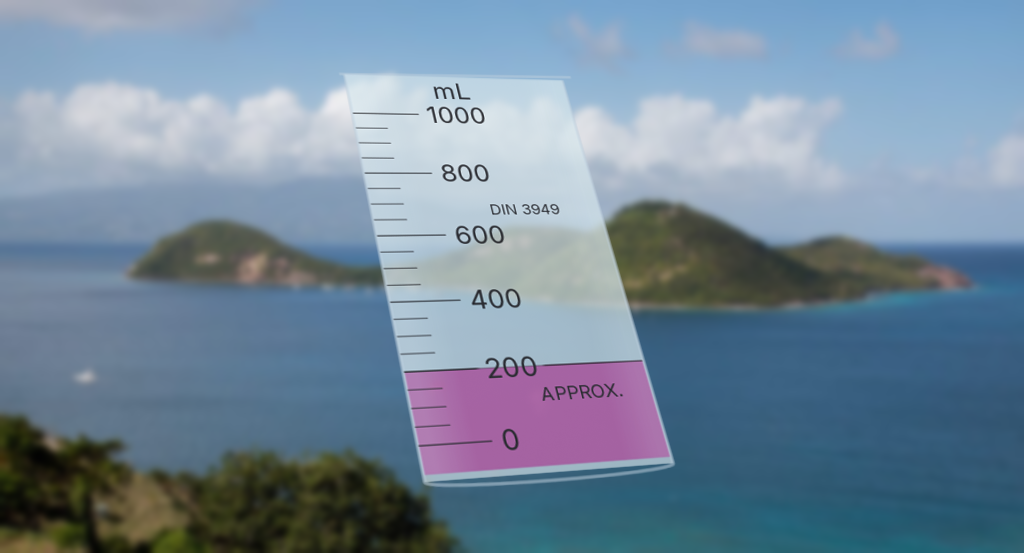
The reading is 200 mL
